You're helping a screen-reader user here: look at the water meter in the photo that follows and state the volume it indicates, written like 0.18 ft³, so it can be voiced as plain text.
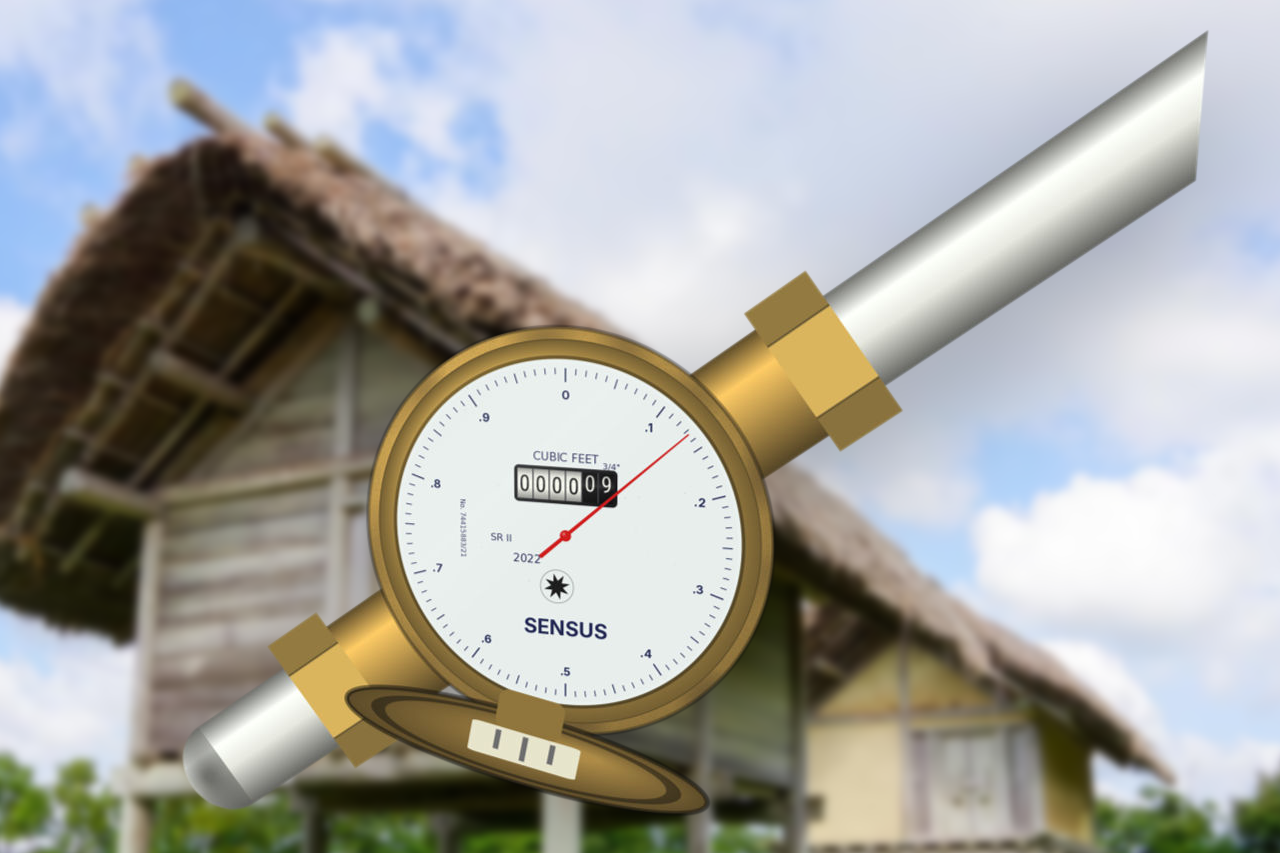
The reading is 9.13 ft³
